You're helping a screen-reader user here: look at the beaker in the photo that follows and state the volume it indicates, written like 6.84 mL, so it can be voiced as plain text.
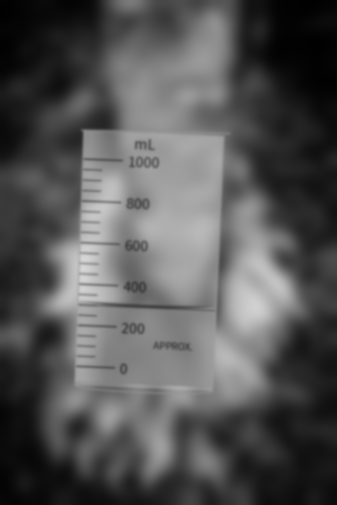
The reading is 300 mL
